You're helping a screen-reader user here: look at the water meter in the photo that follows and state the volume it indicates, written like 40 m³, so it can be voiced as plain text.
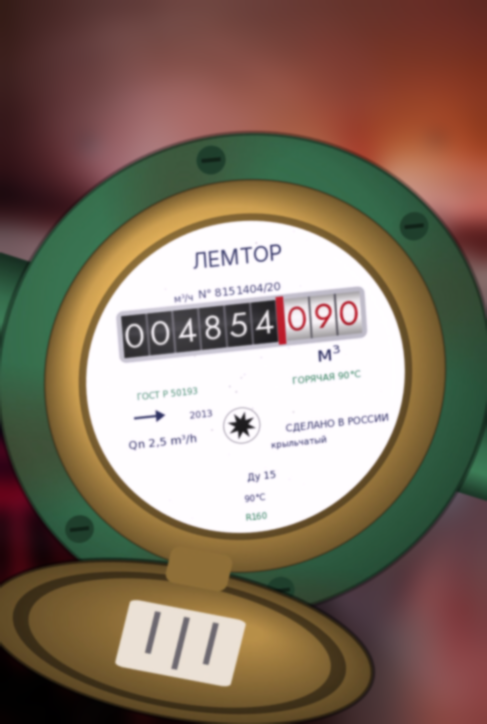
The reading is 4854.090 m³
